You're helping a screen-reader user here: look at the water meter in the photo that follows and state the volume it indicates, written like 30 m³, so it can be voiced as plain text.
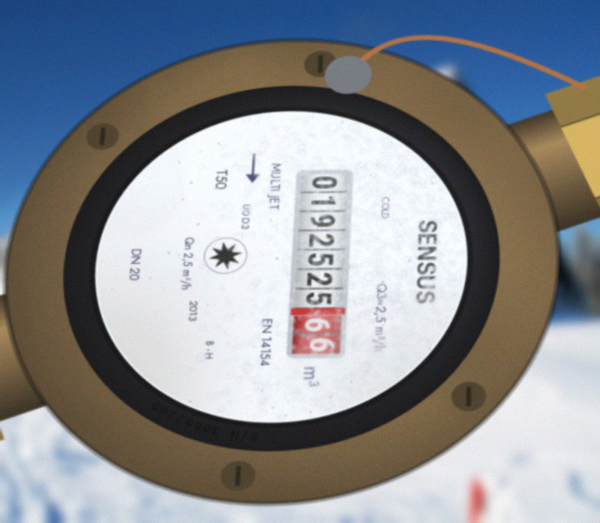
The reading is 192525.66 m³
